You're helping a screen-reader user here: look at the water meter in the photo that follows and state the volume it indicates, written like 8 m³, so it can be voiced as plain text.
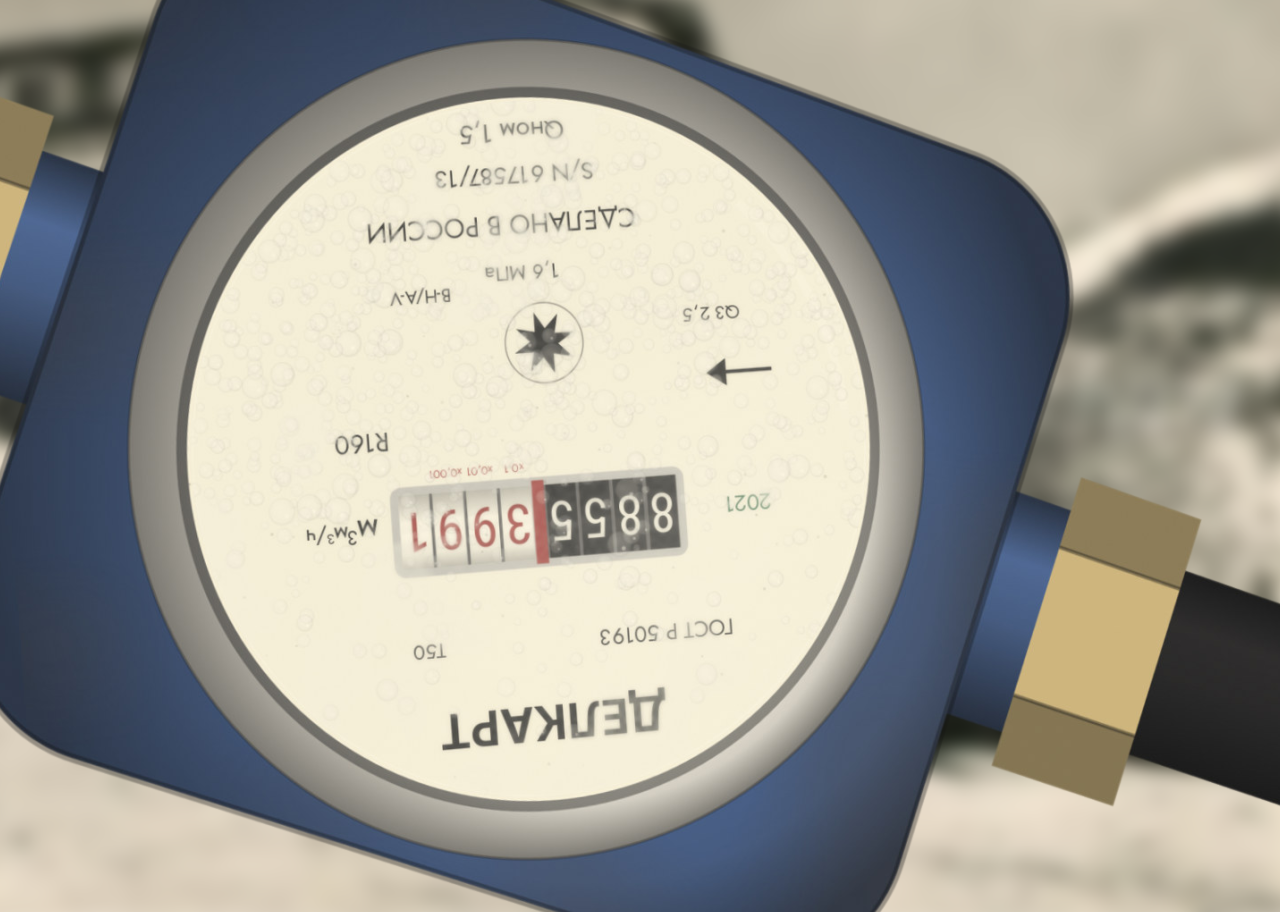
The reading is 8855.3991 m³
